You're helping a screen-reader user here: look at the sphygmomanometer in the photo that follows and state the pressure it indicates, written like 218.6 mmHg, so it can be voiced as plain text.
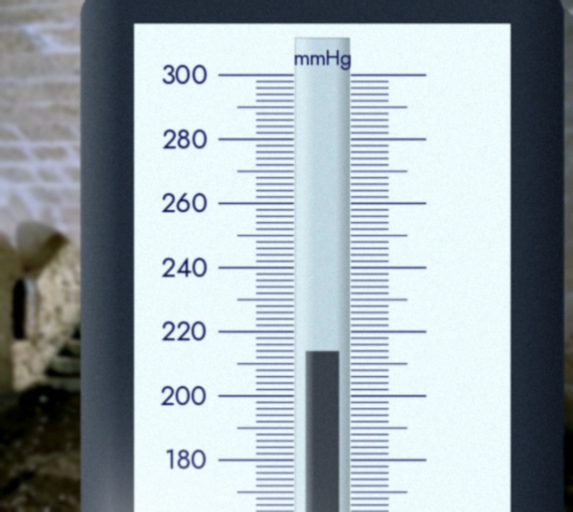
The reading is 214 mmHg
